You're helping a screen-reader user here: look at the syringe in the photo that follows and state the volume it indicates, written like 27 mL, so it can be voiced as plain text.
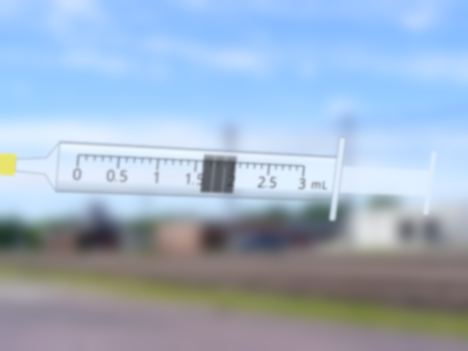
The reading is 1.6 mL
